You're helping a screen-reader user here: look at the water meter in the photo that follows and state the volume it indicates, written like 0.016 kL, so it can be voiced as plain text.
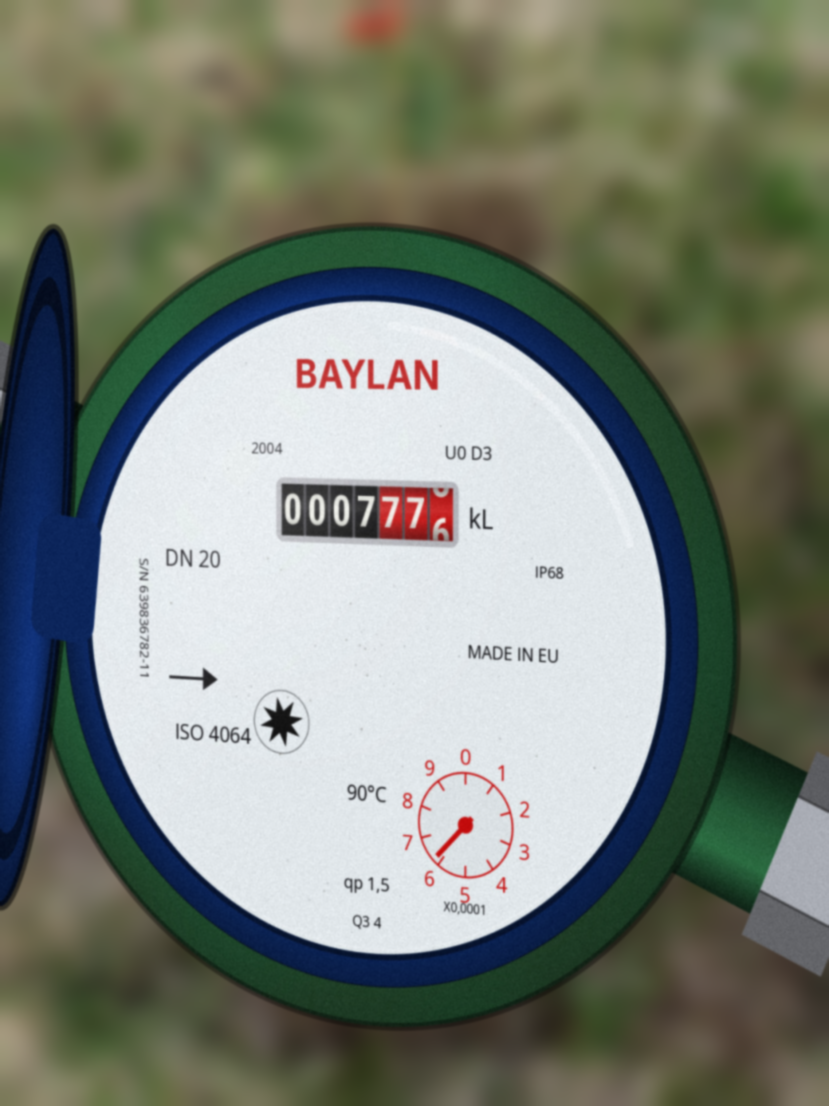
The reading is 7.7756 kL
